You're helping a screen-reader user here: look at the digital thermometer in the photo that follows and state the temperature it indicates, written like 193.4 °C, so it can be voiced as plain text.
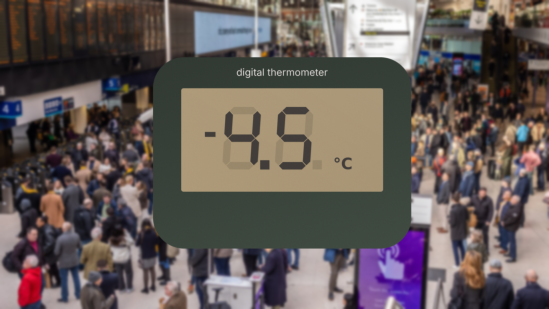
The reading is -4.5 °C
